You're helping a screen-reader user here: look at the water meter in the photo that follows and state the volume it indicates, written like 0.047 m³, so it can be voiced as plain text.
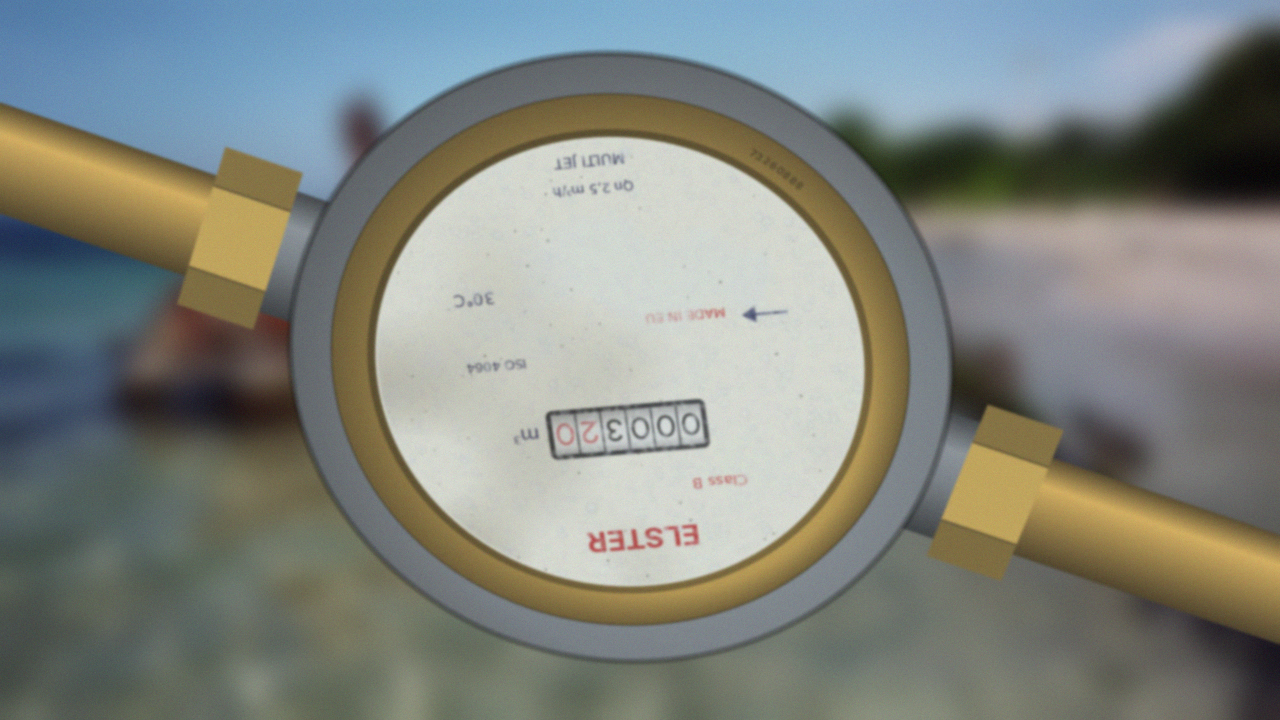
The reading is 3.20 m³
